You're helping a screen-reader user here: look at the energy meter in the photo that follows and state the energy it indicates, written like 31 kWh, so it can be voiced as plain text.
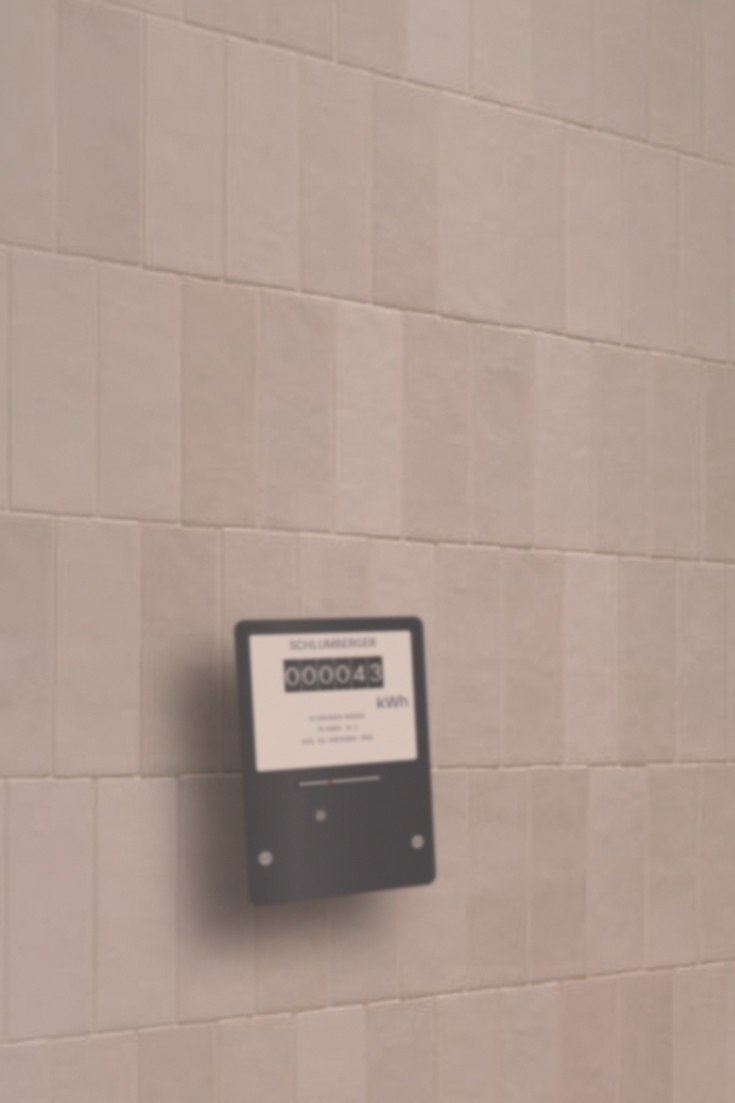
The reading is 43 kWh
